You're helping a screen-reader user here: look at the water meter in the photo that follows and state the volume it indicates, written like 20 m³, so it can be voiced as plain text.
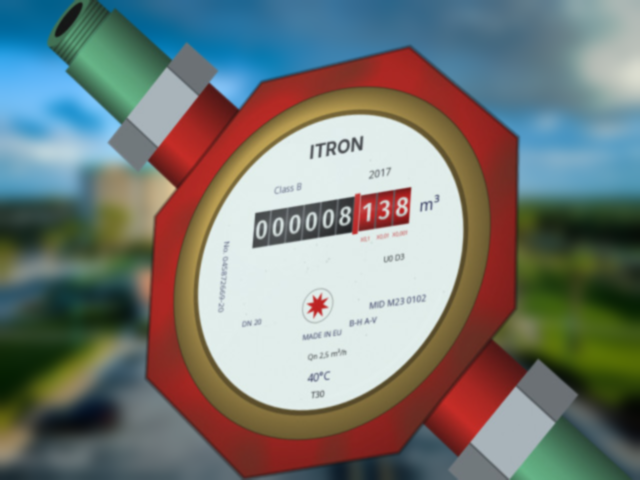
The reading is 8.138 m³
